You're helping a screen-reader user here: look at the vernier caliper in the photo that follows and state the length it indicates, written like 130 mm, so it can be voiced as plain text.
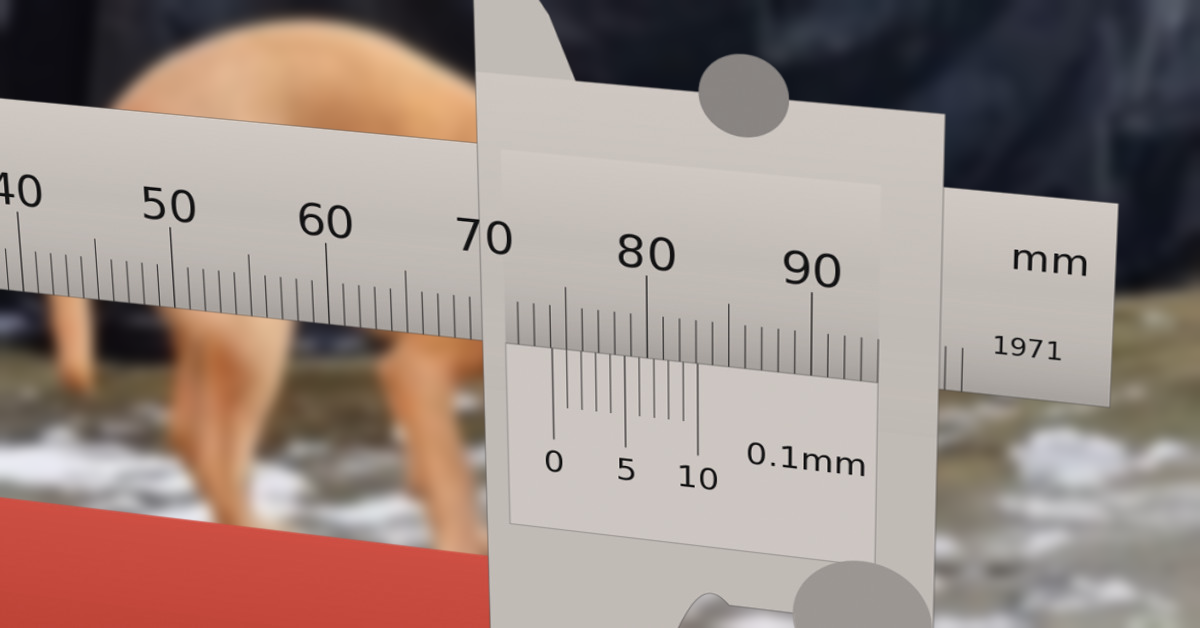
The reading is 74.1 mm
